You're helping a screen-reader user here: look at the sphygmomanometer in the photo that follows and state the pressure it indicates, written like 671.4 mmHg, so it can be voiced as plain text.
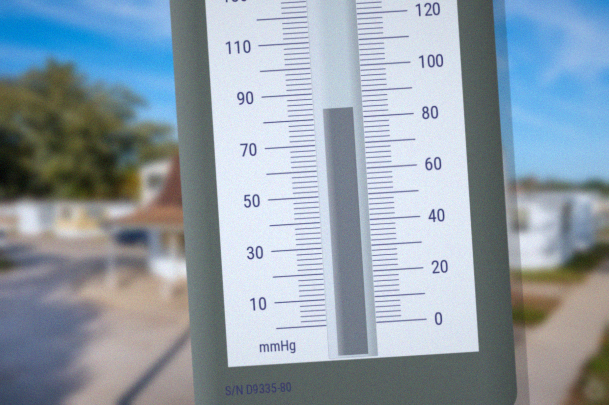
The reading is 84 mmHg
